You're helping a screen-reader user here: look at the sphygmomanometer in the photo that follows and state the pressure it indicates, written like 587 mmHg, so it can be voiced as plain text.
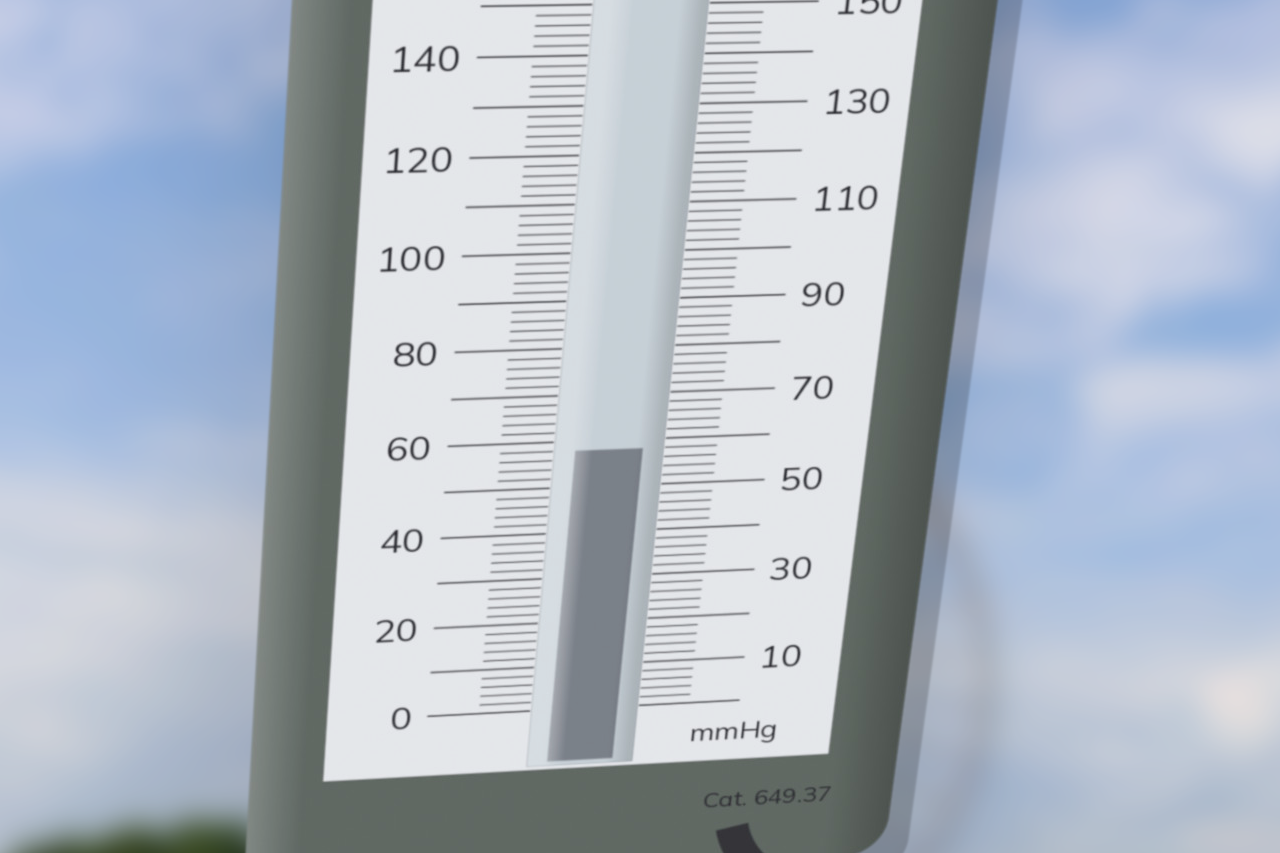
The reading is 58 mmHg
